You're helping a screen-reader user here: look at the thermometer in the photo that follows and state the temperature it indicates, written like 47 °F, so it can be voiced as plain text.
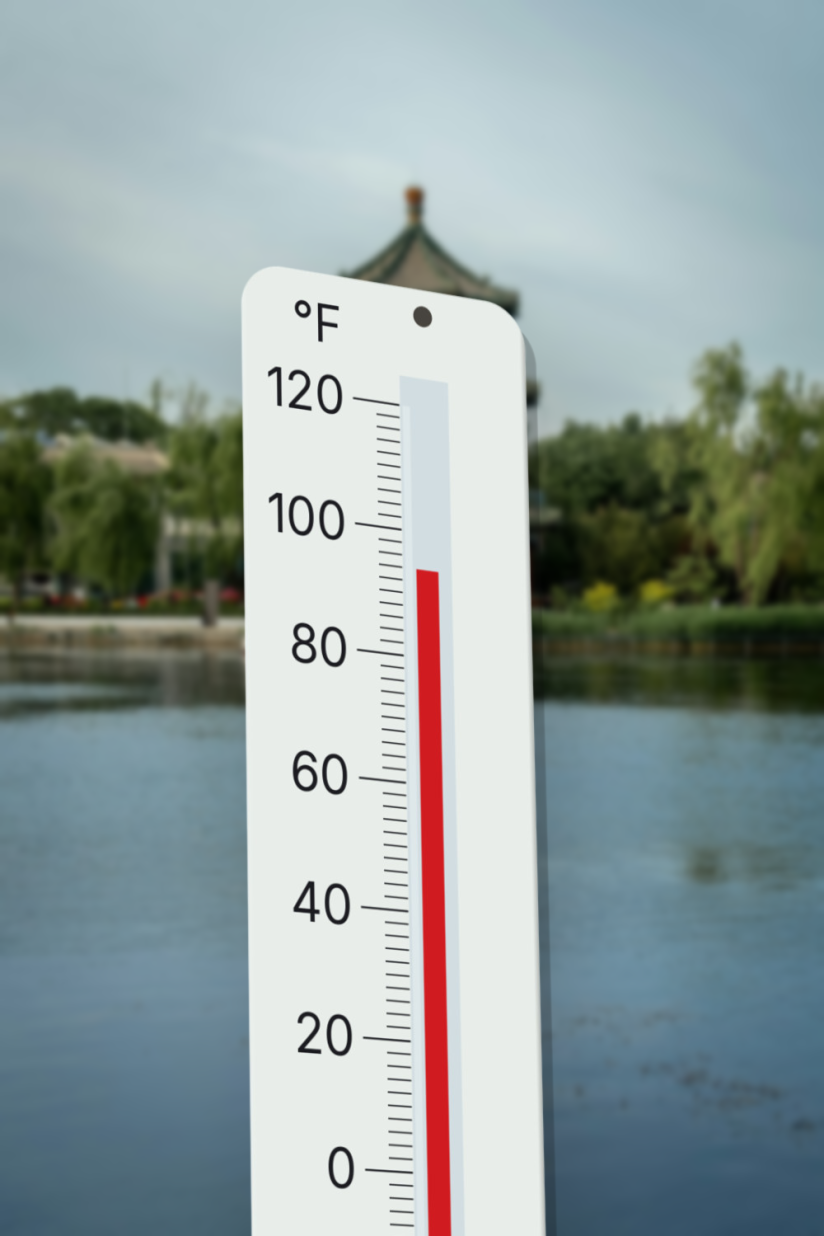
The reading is 94 °F
